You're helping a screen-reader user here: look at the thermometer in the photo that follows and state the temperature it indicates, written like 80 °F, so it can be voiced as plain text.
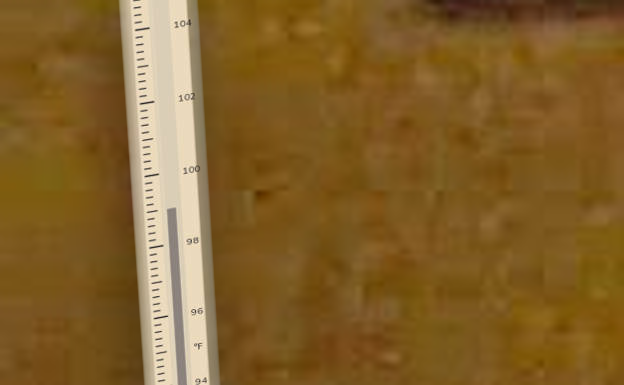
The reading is 99 °F
